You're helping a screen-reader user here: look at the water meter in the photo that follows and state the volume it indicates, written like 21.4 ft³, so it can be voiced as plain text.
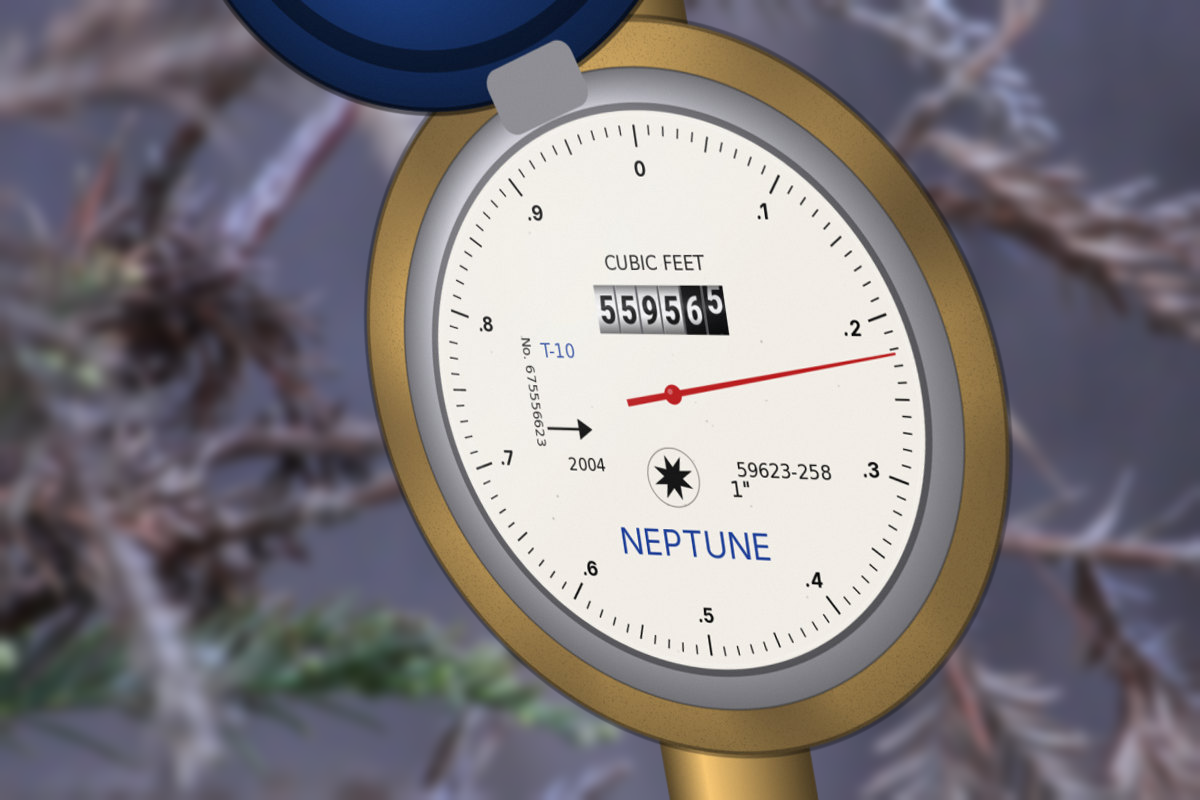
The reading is 559565.22 ft³
